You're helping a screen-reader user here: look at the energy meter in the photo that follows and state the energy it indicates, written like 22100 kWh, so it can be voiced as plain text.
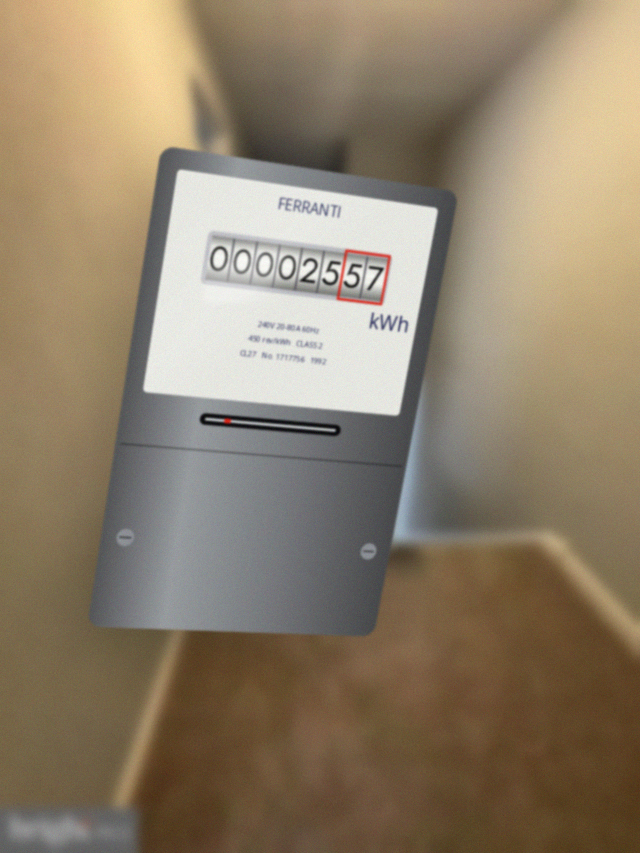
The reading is 25.57 kWh
